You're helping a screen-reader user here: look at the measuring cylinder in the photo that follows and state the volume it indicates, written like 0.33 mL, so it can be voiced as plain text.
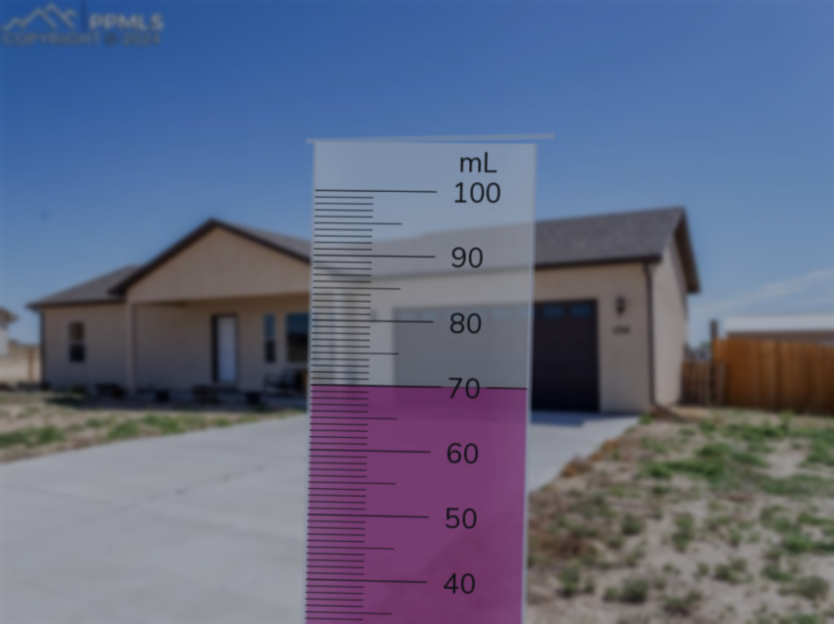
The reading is 70 mL
